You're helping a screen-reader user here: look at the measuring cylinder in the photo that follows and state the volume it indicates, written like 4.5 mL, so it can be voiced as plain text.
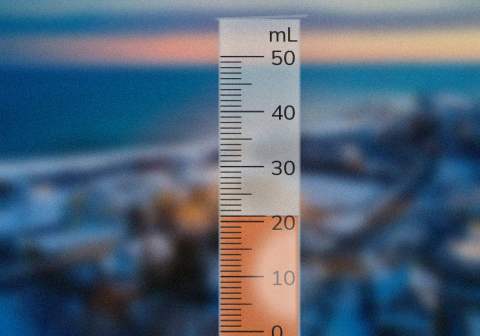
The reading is 21 mL
